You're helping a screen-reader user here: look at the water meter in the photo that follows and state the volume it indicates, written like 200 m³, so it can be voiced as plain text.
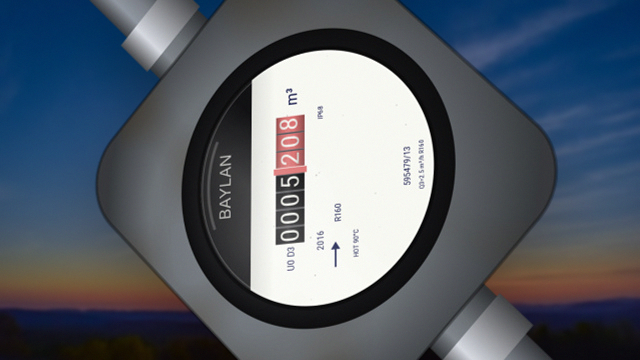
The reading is 5.208 m³
